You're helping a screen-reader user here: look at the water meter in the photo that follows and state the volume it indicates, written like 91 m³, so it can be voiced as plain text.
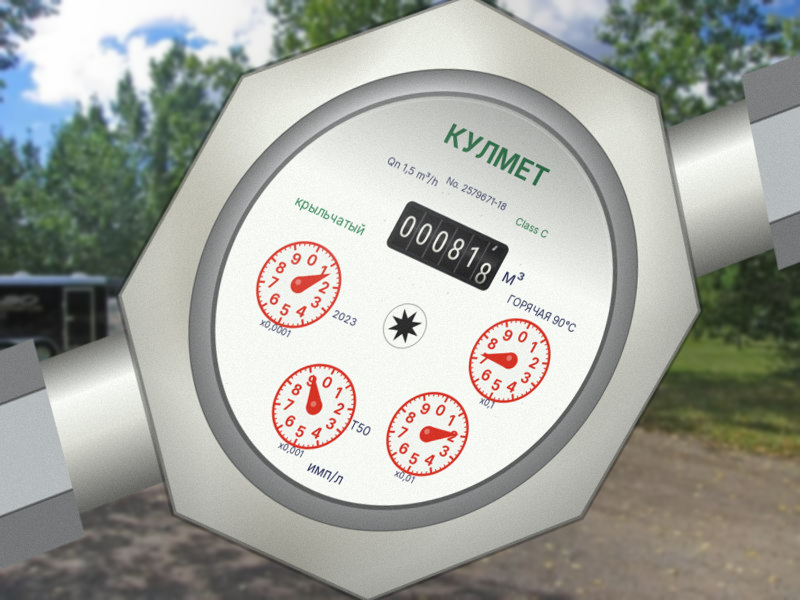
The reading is 817.7191 m³
